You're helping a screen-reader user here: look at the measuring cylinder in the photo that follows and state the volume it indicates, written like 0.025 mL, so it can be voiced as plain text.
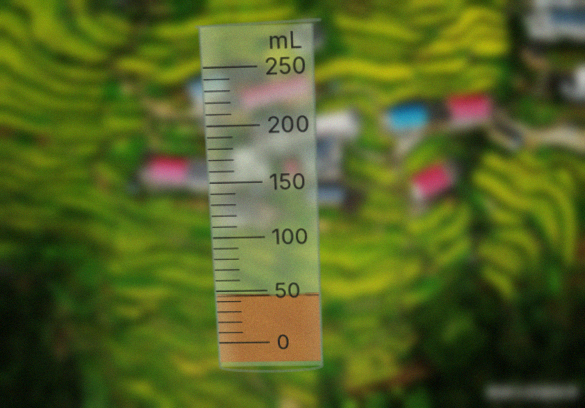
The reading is 45 mL
